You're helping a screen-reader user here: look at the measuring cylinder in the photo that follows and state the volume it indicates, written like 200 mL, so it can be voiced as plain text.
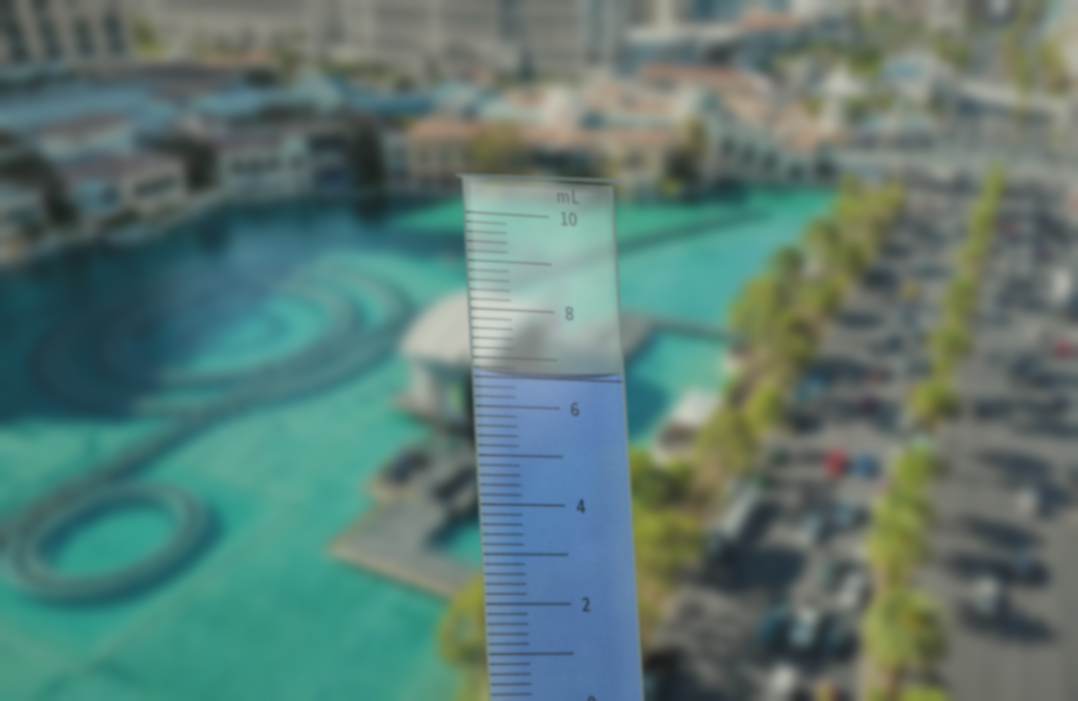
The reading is 6.6 mL
